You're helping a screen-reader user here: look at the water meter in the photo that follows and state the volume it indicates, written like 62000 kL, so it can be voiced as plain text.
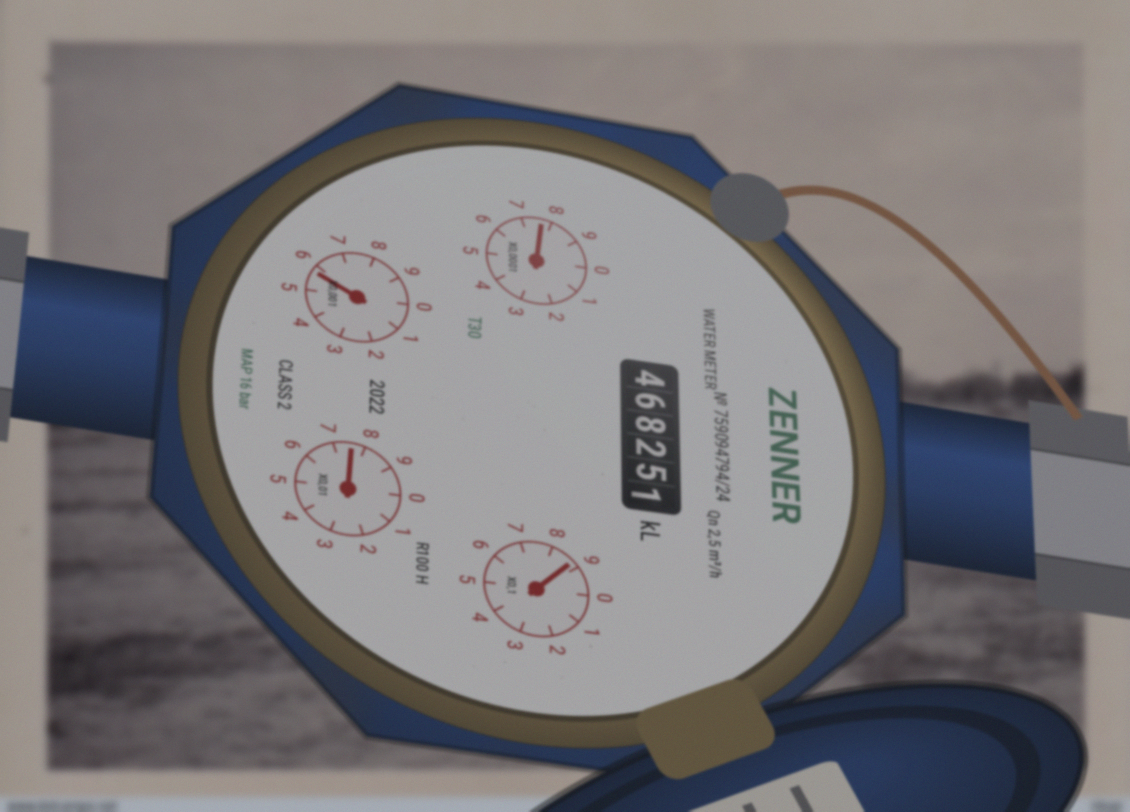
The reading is 468250.8757 kL
